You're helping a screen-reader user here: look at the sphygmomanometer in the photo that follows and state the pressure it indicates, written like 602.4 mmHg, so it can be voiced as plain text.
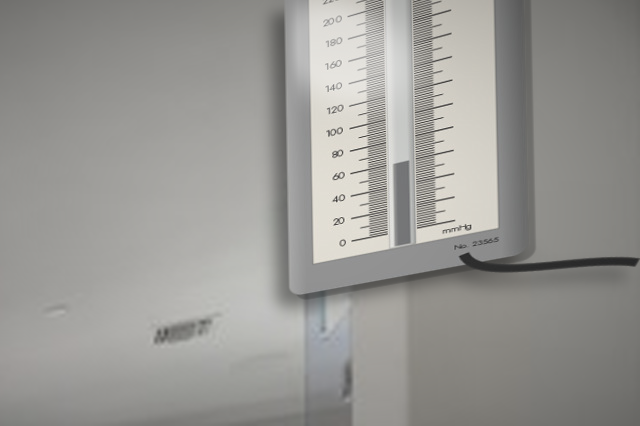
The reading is 60 mmHg
